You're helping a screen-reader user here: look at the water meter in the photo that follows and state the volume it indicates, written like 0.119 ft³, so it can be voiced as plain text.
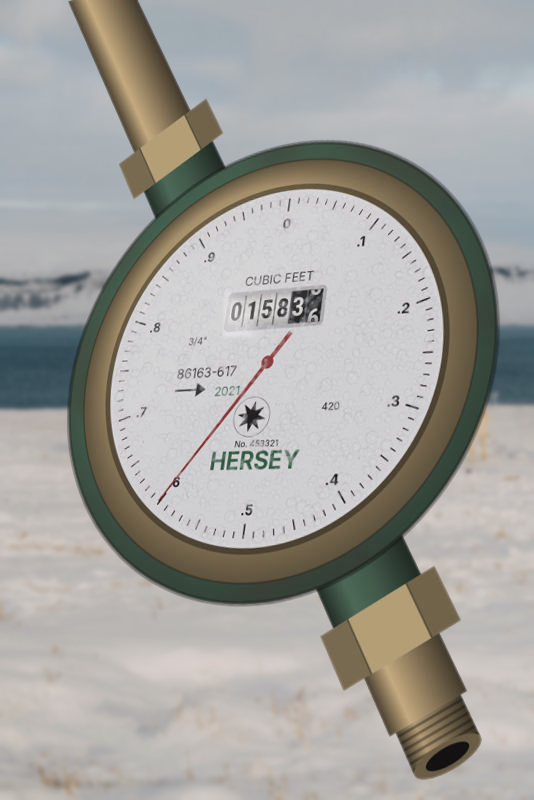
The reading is 15835.60 ft³
